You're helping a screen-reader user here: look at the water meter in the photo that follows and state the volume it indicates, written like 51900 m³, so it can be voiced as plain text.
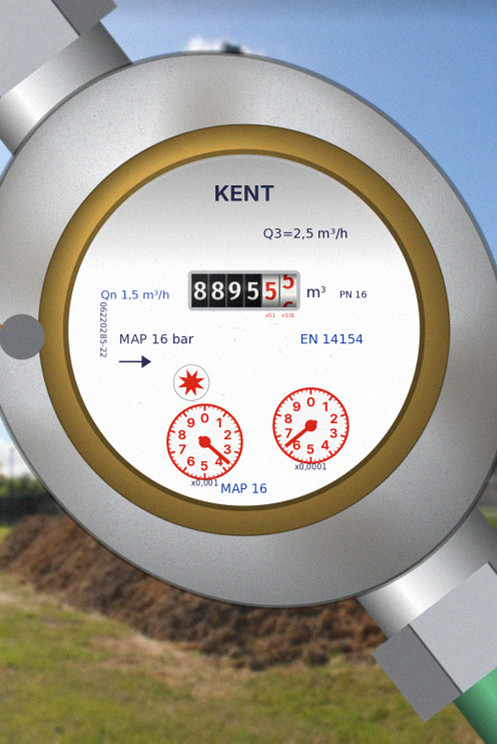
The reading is 8895.5536 m³
